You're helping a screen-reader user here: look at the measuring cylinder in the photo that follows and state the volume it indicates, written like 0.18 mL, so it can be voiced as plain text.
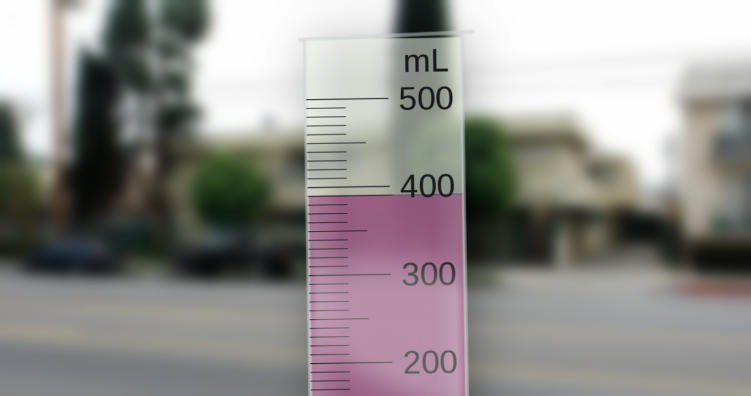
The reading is 390 mL
